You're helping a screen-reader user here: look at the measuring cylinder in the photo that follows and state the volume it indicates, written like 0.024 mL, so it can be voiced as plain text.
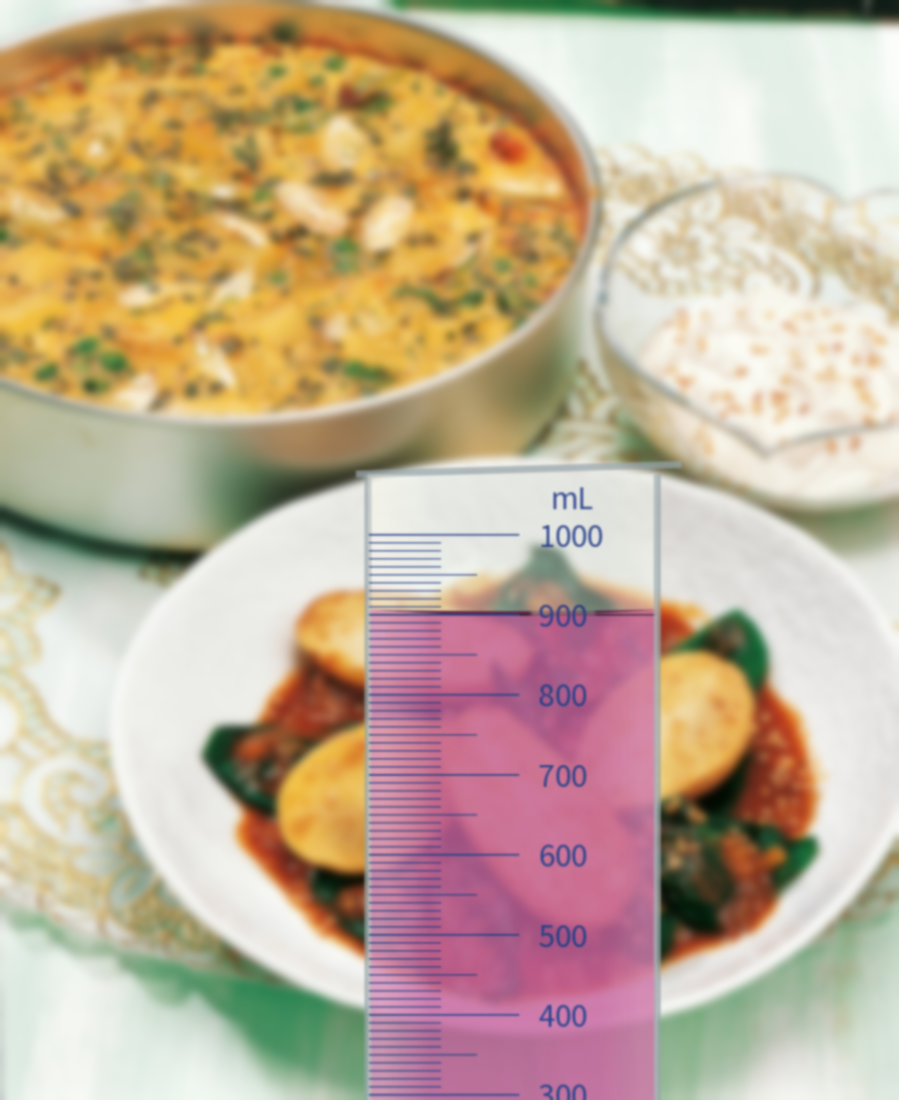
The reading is 900 mL
